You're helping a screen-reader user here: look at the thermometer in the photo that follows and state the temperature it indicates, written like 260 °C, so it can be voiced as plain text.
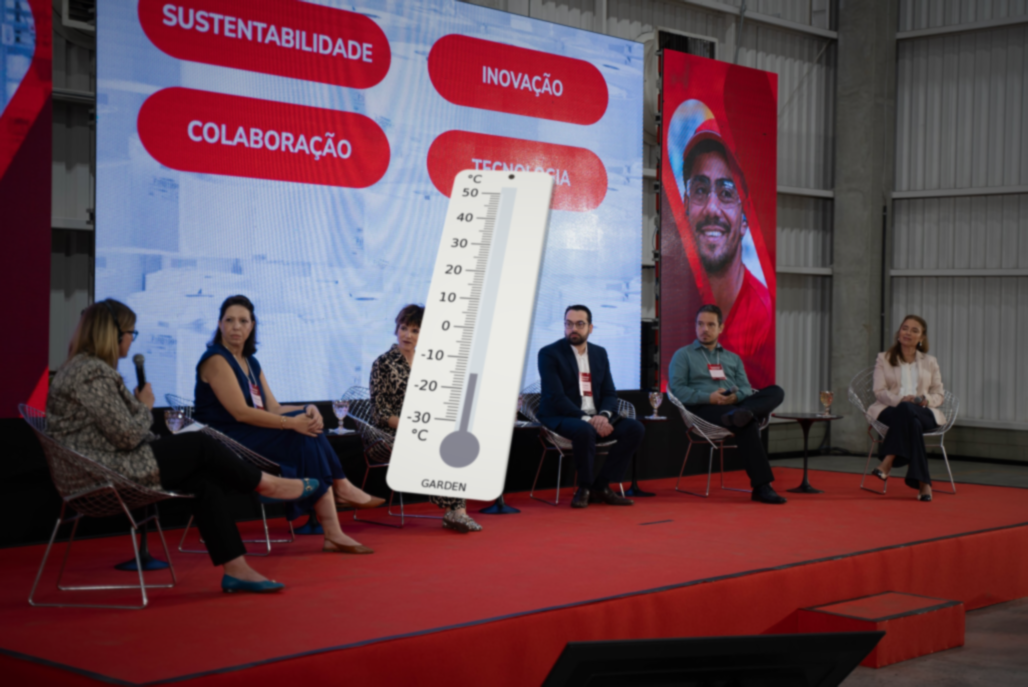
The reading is -15 °C
